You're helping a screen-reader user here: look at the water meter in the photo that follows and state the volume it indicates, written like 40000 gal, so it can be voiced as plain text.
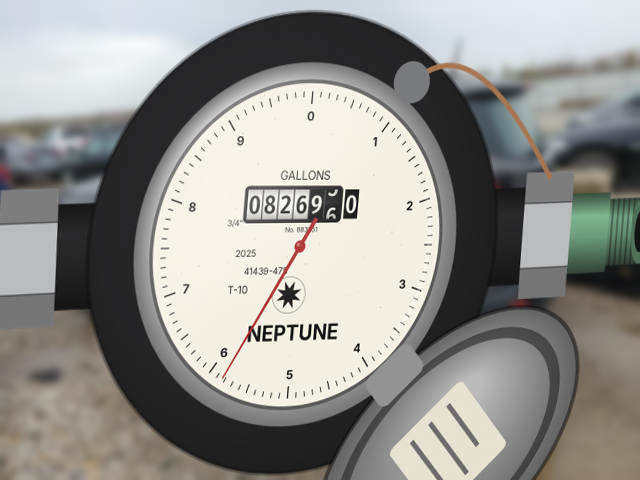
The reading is 826955.8 gal
